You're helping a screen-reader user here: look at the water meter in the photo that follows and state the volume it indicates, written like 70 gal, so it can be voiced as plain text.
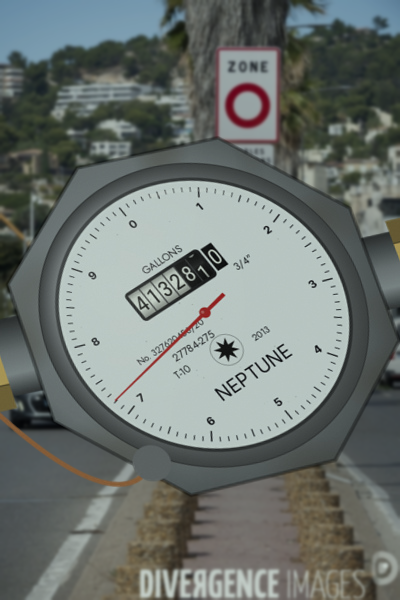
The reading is 4132807.2 gal
